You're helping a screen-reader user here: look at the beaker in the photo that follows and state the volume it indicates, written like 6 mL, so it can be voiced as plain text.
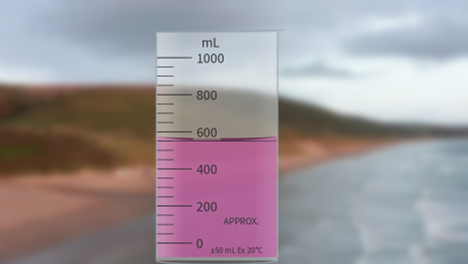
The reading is 550 mL
